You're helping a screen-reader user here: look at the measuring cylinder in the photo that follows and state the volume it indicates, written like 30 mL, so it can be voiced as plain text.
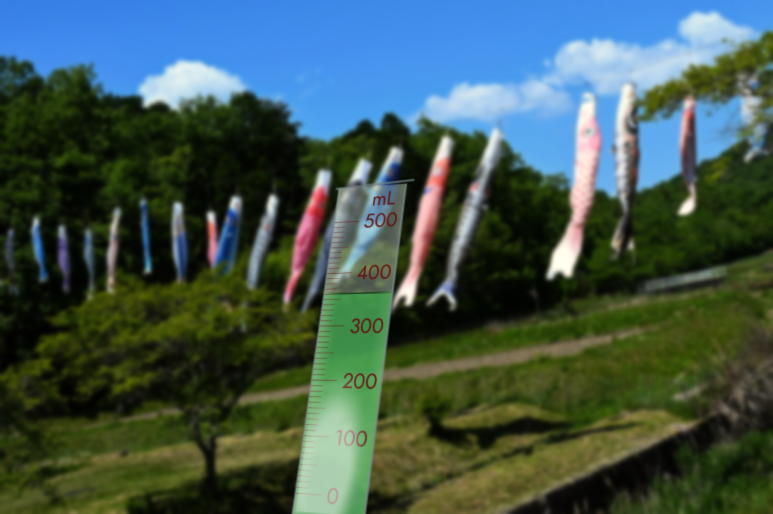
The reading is 360 mL
